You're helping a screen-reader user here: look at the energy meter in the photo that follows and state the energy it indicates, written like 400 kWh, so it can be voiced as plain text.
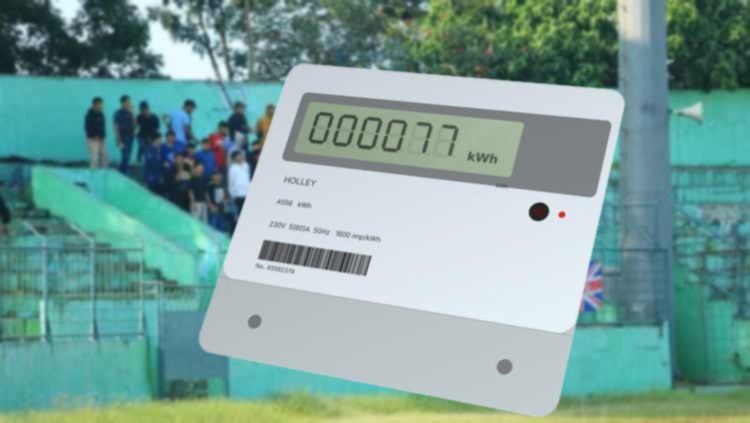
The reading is 77 kWh
